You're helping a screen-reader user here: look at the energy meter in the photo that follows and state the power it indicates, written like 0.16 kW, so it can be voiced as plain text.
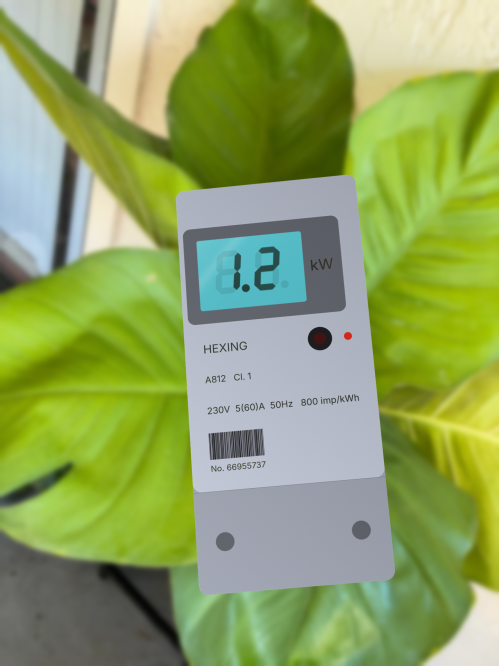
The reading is 1.2 kW
